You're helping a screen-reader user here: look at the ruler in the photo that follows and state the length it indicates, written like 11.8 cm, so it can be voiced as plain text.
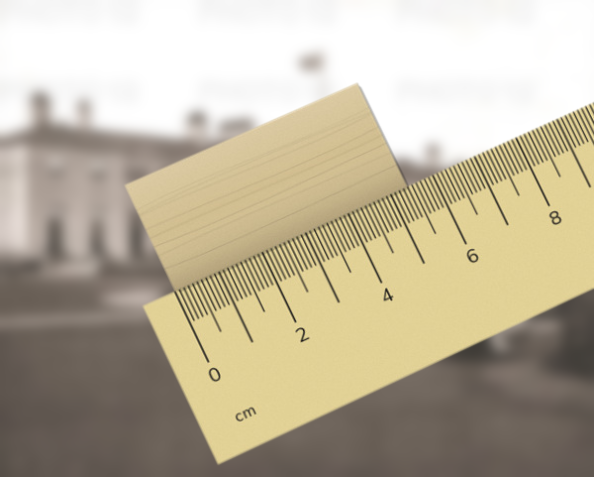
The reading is 5.4 cm
